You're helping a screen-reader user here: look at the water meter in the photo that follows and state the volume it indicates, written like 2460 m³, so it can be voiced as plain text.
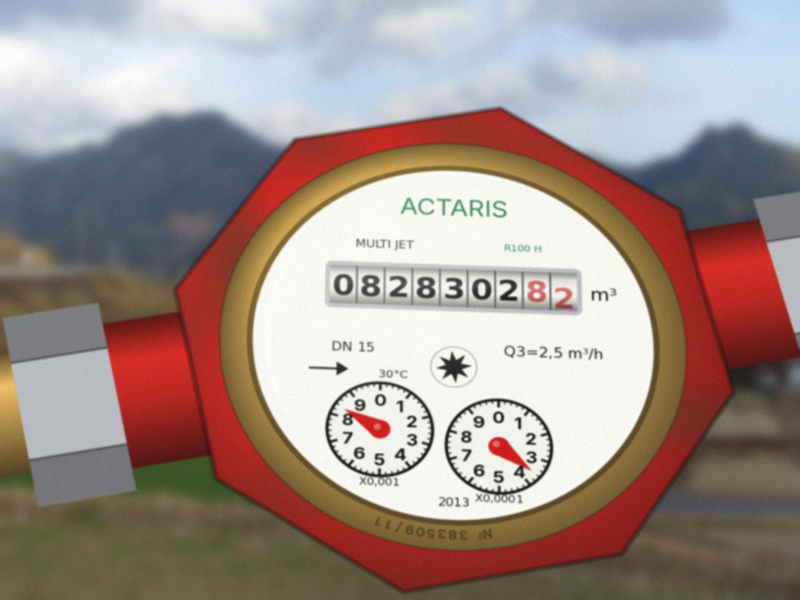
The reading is 828302.8183 m³
